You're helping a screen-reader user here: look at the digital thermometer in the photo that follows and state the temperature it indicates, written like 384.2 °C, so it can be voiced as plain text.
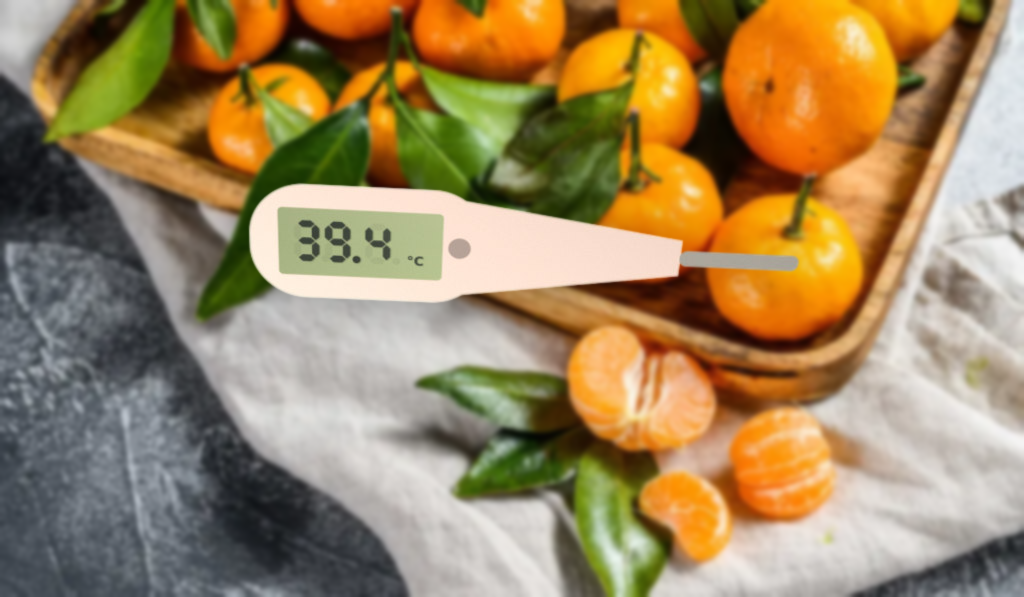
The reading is 39.4 °C
